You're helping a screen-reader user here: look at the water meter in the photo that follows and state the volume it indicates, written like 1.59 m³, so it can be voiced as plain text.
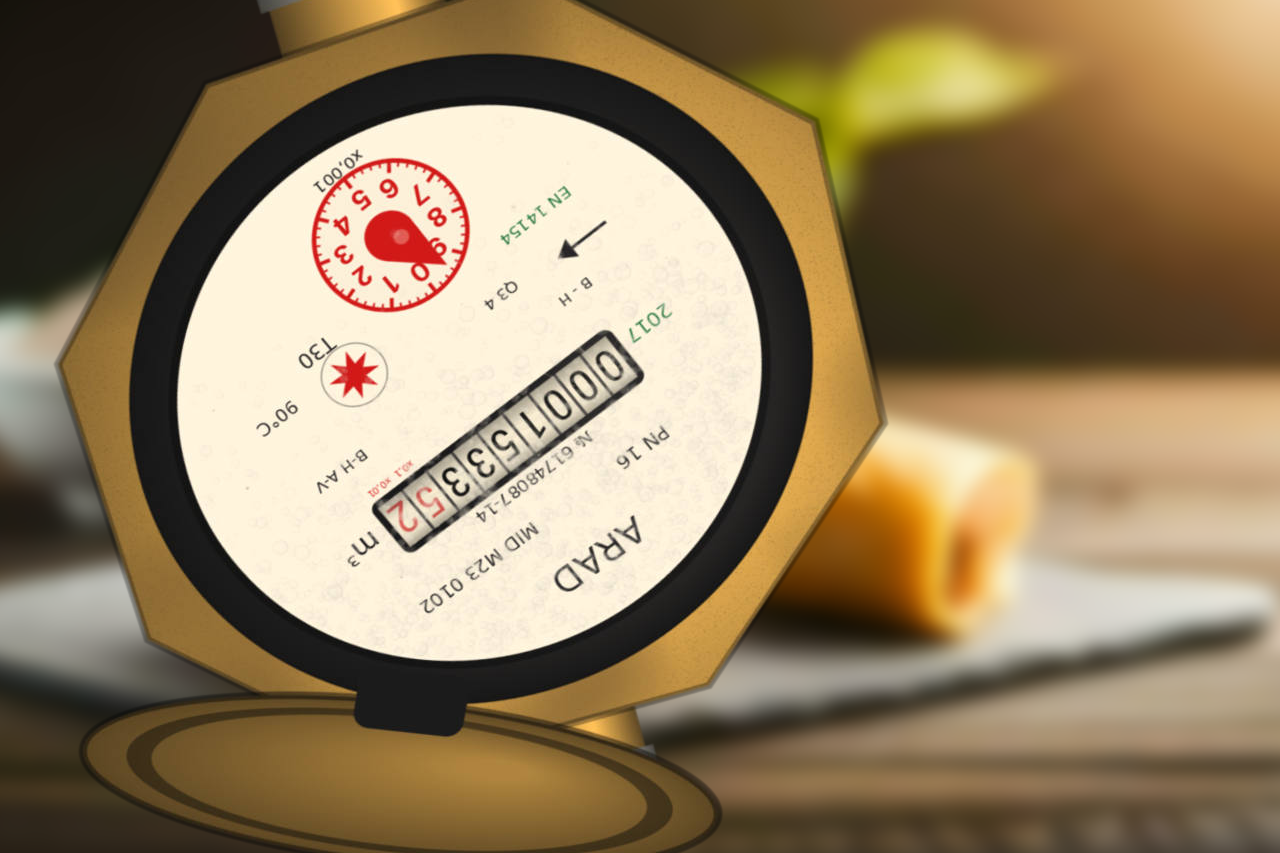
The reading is 1533.519 m³
